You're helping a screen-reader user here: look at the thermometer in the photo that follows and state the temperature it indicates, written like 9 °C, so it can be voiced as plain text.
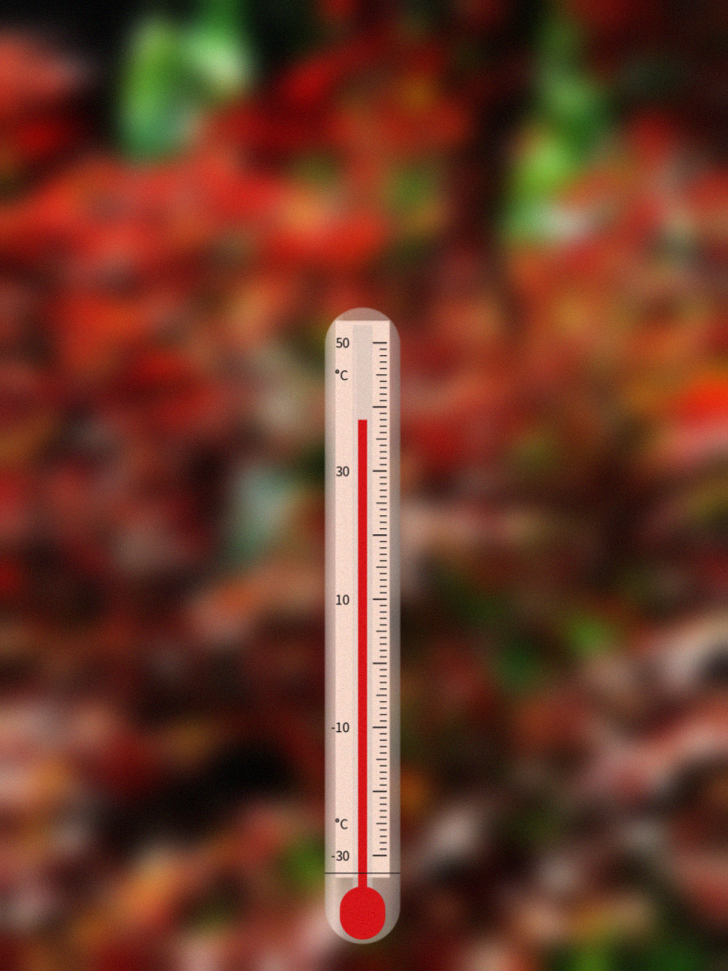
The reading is 38 °C
